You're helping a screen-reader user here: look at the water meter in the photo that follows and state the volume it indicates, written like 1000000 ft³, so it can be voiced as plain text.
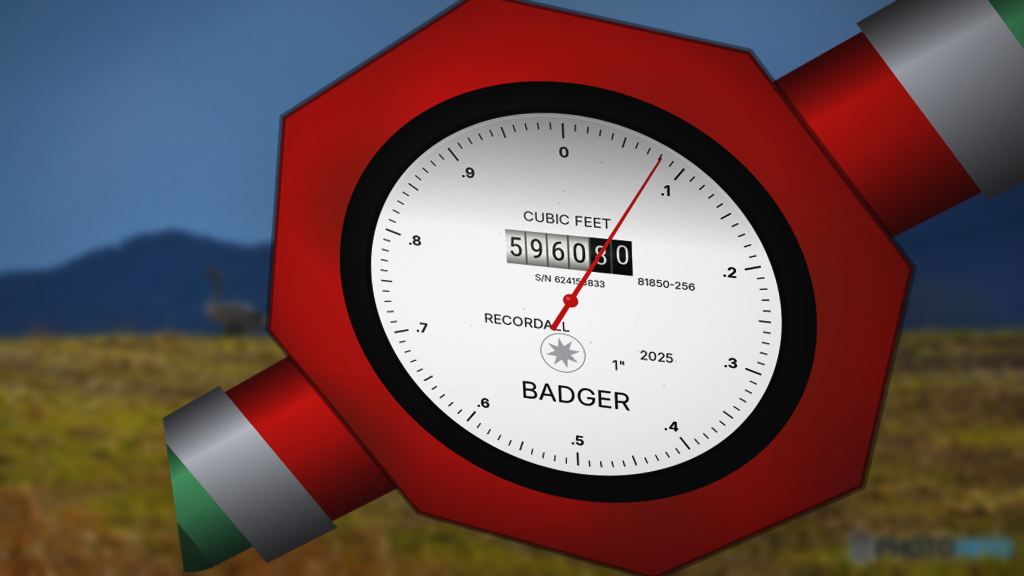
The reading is 596080.08 ft³
